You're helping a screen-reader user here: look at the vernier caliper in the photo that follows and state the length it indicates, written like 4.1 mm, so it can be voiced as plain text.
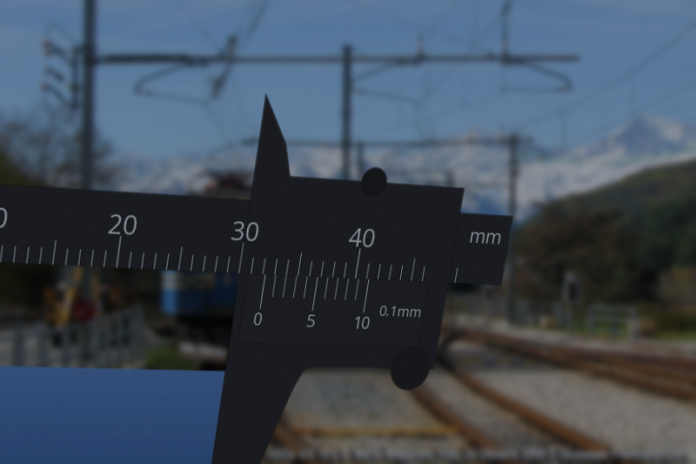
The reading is 32.2 mm
